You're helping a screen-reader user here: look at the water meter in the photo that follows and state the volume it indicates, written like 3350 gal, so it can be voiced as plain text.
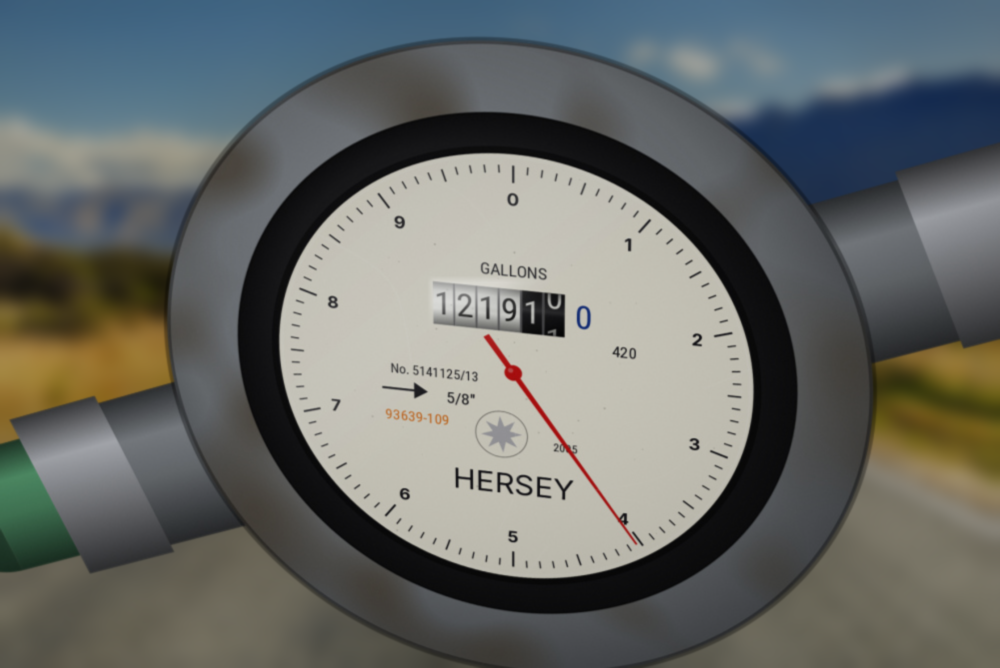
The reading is 1219104.0 gal
